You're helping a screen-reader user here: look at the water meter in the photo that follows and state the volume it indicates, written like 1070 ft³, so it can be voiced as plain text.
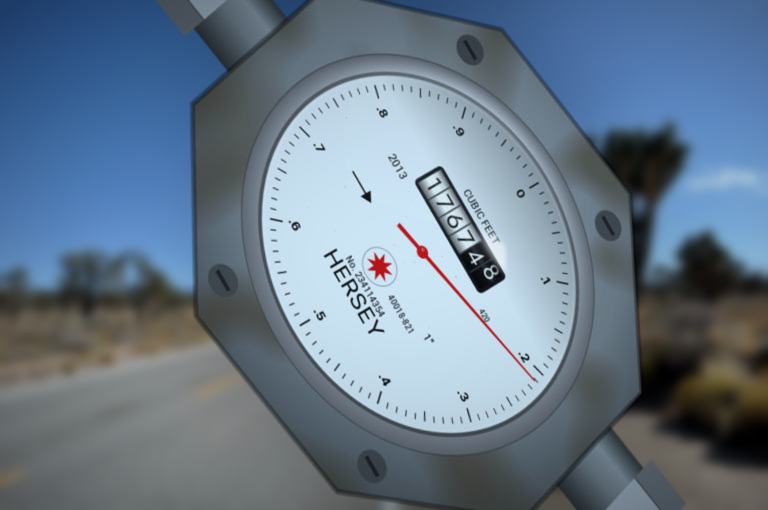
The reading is 176748.21 ft³
